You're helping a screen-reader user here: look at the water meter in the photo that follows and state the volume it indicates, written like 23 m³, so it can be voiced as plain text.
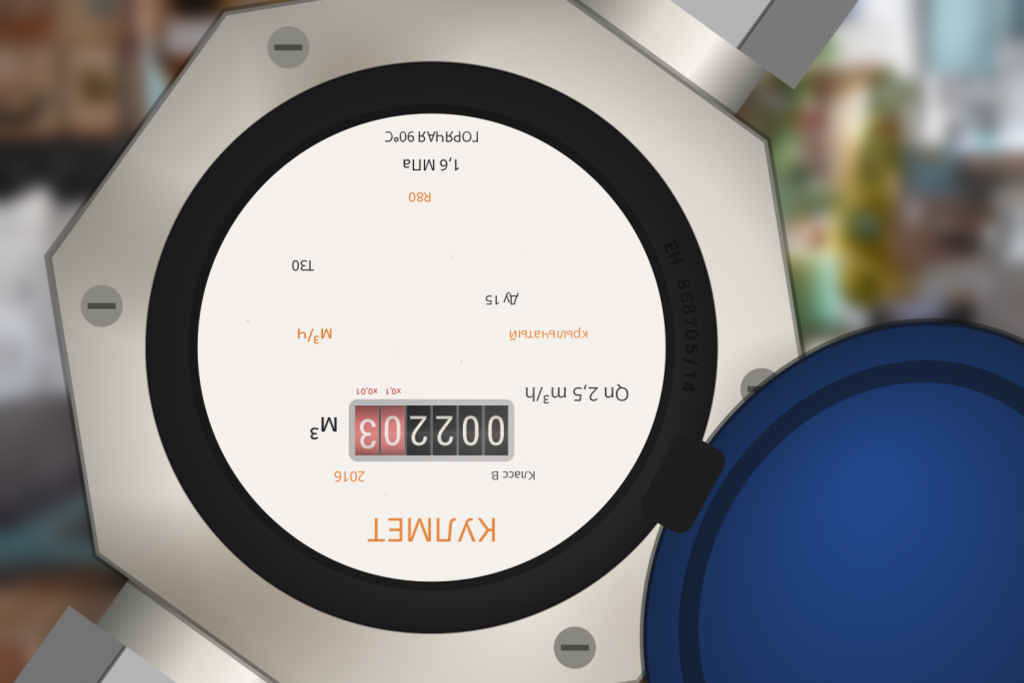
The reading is 22.03 m³
